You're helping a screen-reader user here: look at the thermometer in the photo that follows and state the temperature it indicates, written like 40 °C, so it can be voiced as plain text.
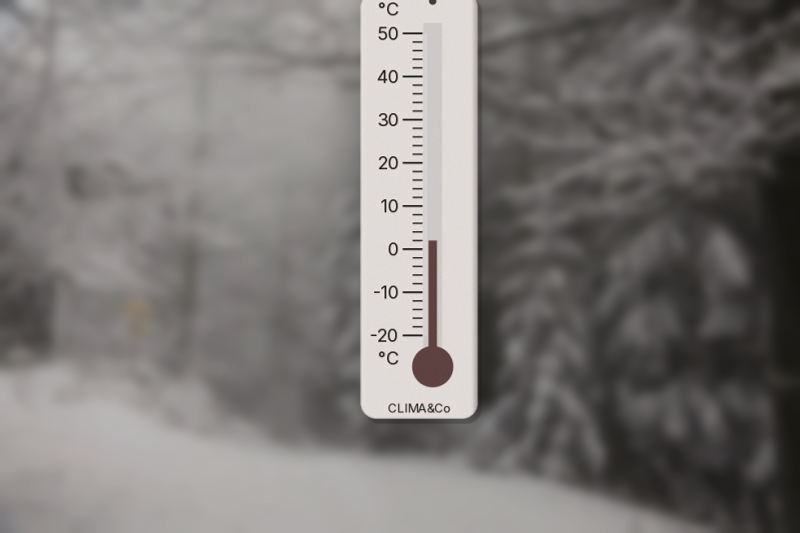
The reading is 2 °C
